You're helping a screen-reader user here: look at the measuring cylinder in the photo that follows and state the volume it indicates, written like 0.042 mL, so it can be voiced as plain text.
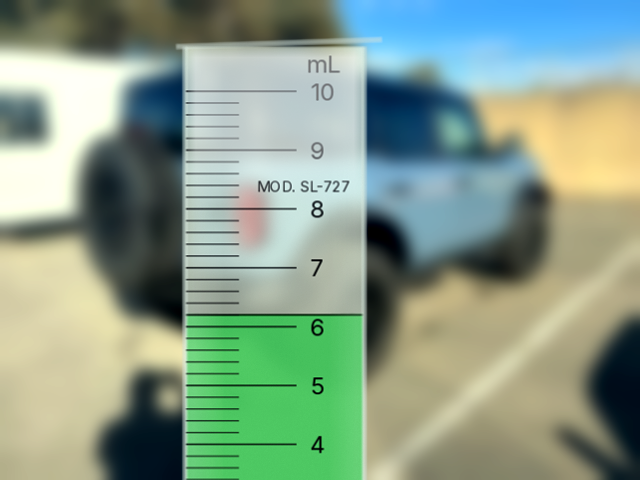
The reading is 6.2 mL
